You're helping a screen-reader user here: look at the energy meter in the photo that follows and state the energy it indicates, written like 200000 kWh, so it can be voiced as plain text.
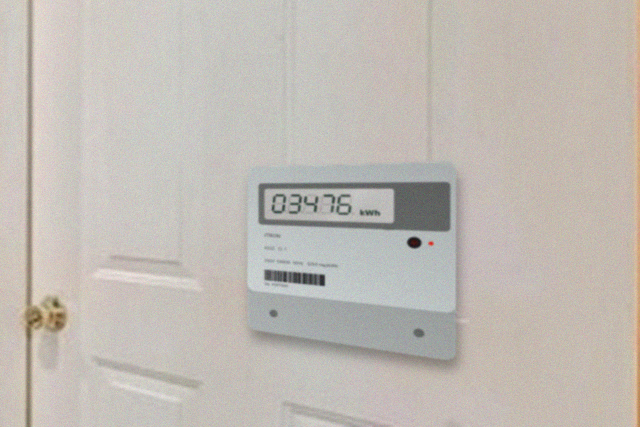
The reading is 3476 kWh
